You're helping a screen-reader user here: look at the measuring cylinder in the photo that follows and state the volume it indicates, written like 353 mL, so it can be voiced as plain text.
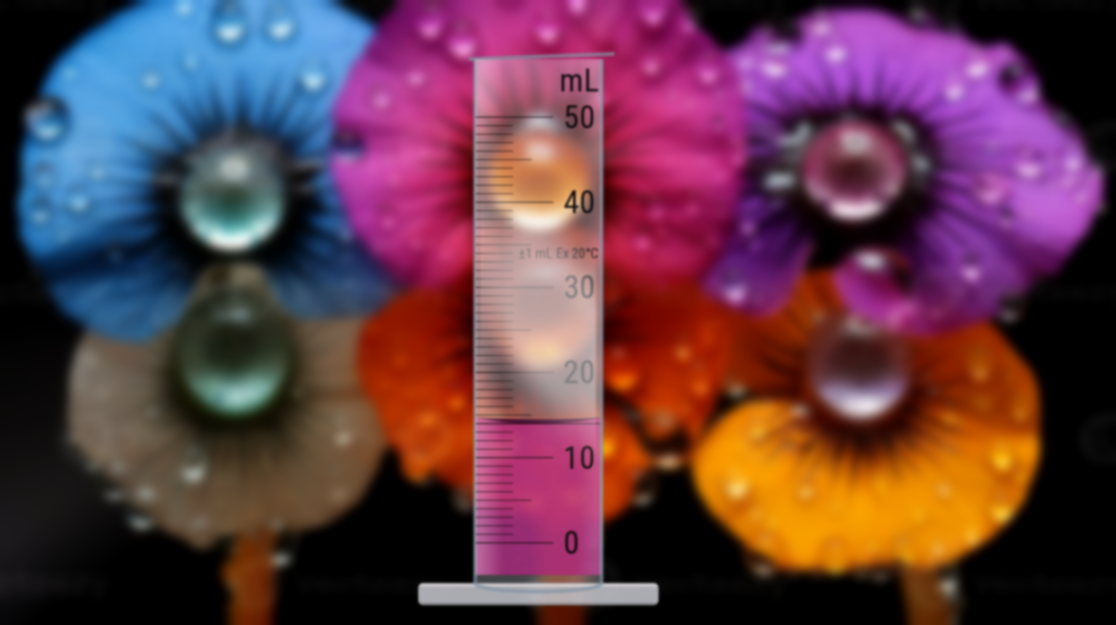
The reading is 14 mL
